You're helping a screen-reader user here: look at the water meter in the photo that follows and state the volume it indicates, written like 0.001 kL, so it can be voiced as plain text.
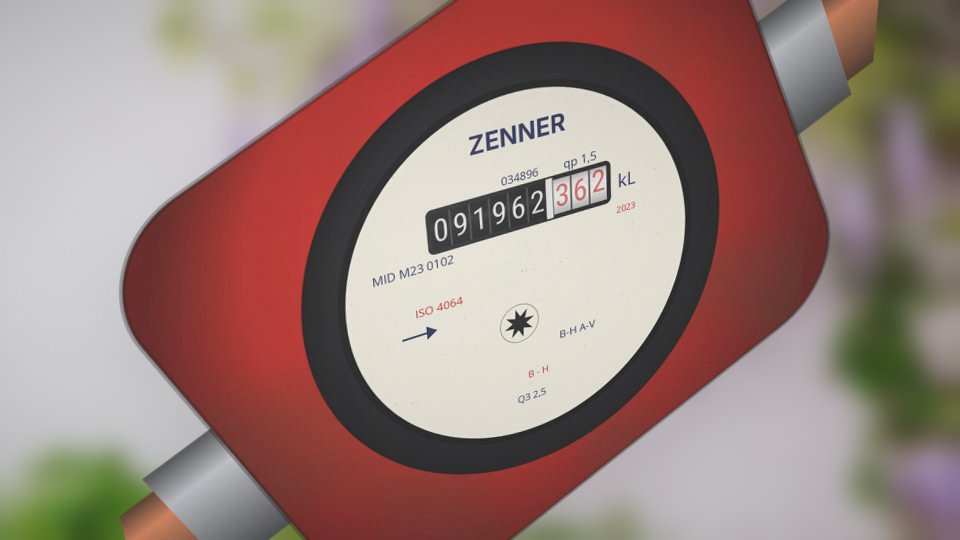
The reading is 91962.362 kL
